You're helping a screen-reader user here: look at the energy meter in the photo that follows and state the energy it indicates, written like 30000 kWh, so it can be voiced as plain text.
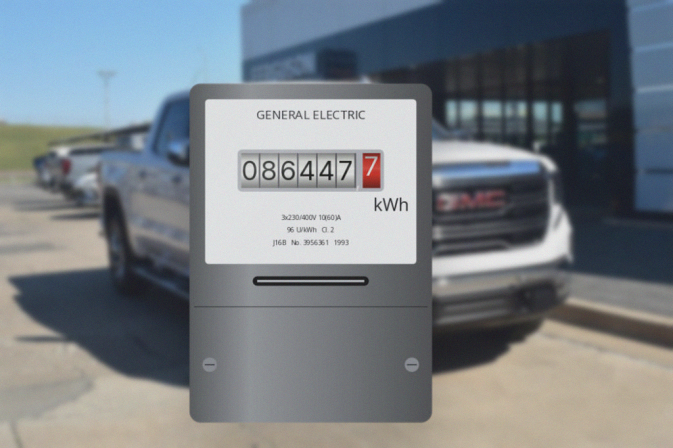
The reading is 86447.7 kWh
